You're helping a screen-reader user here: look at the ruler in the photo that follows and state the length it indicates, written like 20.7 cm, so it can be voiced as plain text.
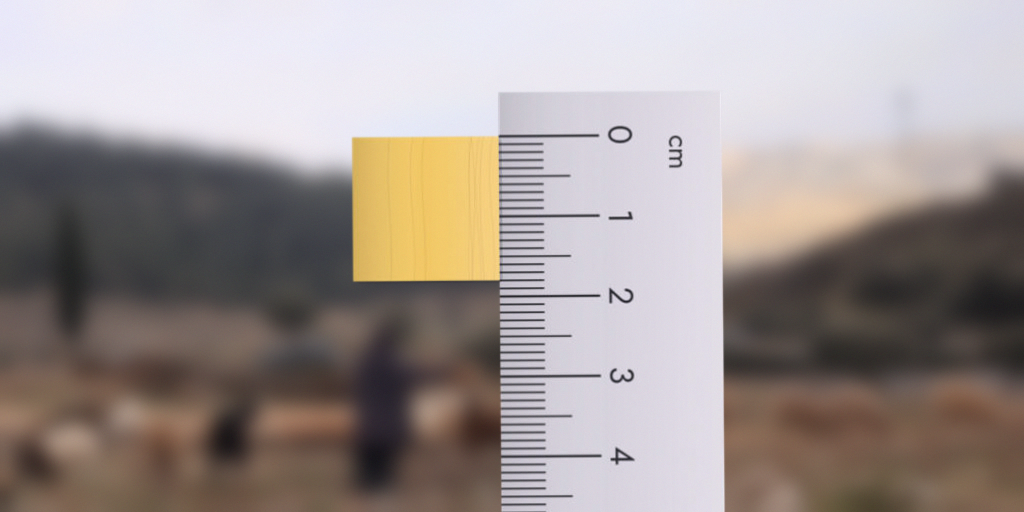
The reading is 1.8 cm
